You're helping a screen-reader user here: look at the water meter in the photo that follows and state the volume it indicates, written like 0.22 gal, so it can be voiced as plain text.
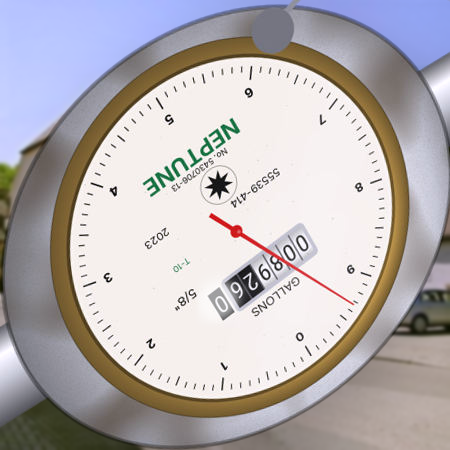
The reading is 89259.3 gal
